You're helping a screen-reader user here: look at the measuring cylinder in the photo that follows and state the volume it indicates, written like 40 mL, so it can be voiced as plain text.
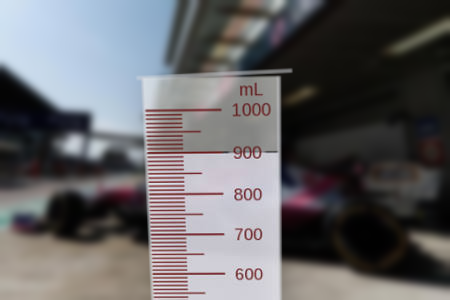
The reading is 900 mL
